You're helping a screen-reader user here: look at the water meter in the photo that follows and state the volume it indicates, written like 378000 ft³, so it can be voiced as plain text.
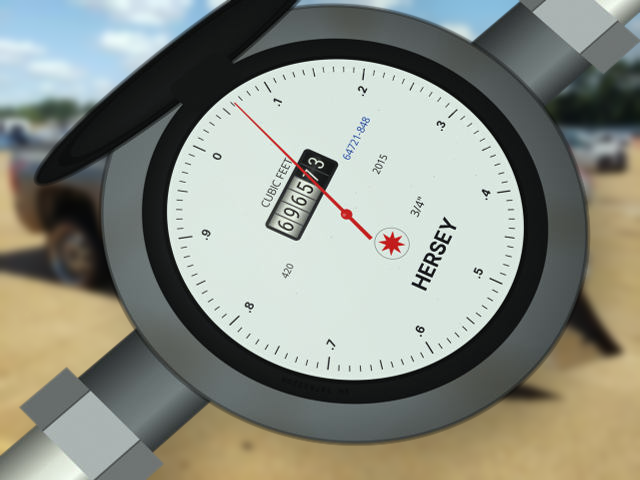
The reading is 696573.06 ft³
